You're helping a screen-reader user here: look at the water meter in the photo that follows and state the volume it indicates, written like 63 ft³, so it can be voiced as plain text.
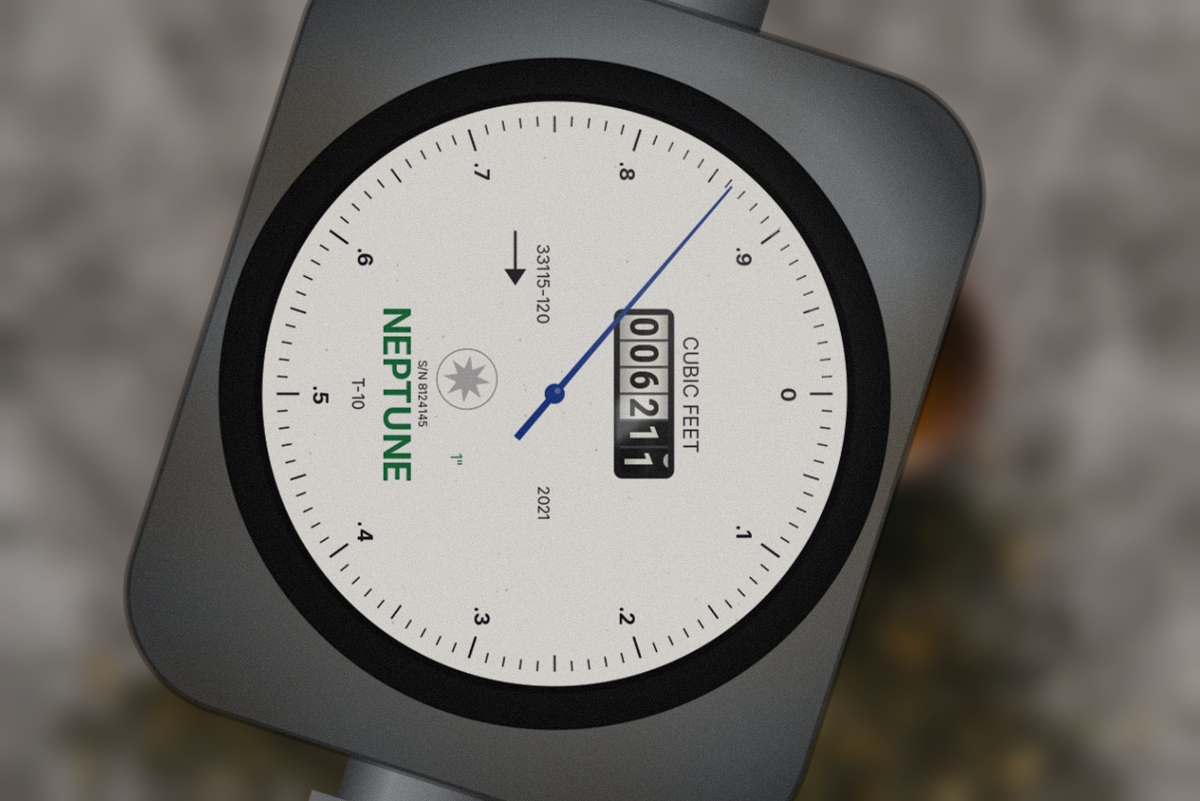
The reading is 6210.86 ft³
